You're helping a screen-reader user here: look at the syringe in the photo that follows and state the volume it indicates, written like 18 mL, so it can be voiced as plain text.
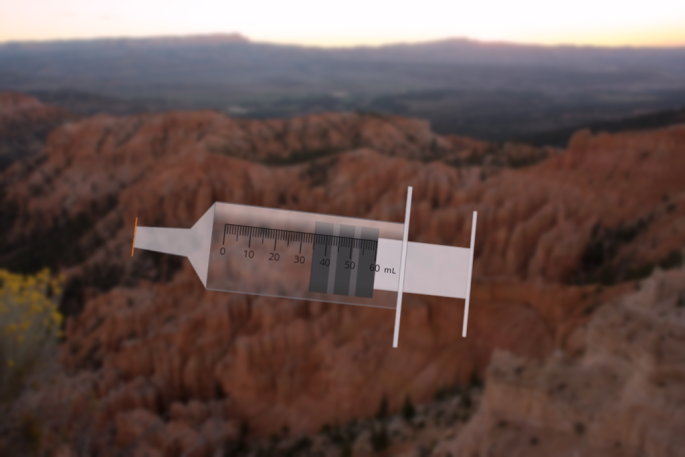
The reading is 35 mL
